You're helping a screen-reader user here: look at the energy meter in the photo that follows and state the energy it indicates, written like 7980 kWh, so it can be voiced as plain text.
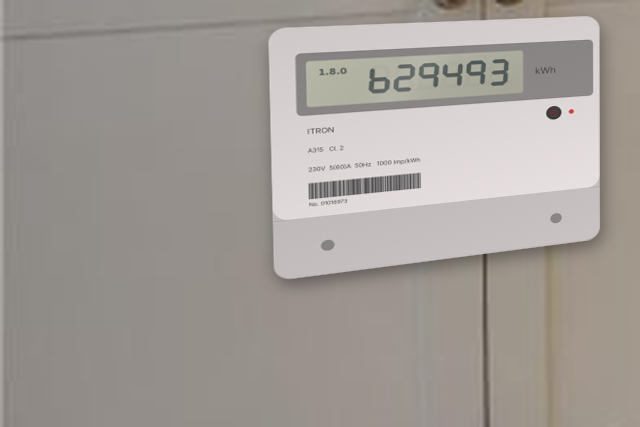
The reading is 629493 kWh
